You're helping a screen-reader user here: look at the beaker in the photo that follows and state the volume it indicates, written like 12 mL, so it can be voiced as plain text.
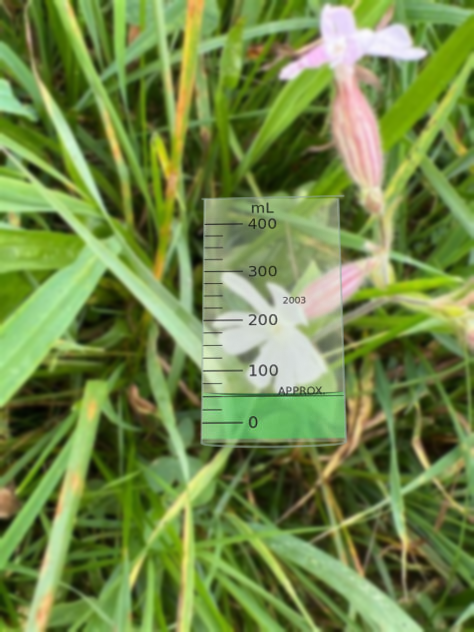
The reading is 50 mL
